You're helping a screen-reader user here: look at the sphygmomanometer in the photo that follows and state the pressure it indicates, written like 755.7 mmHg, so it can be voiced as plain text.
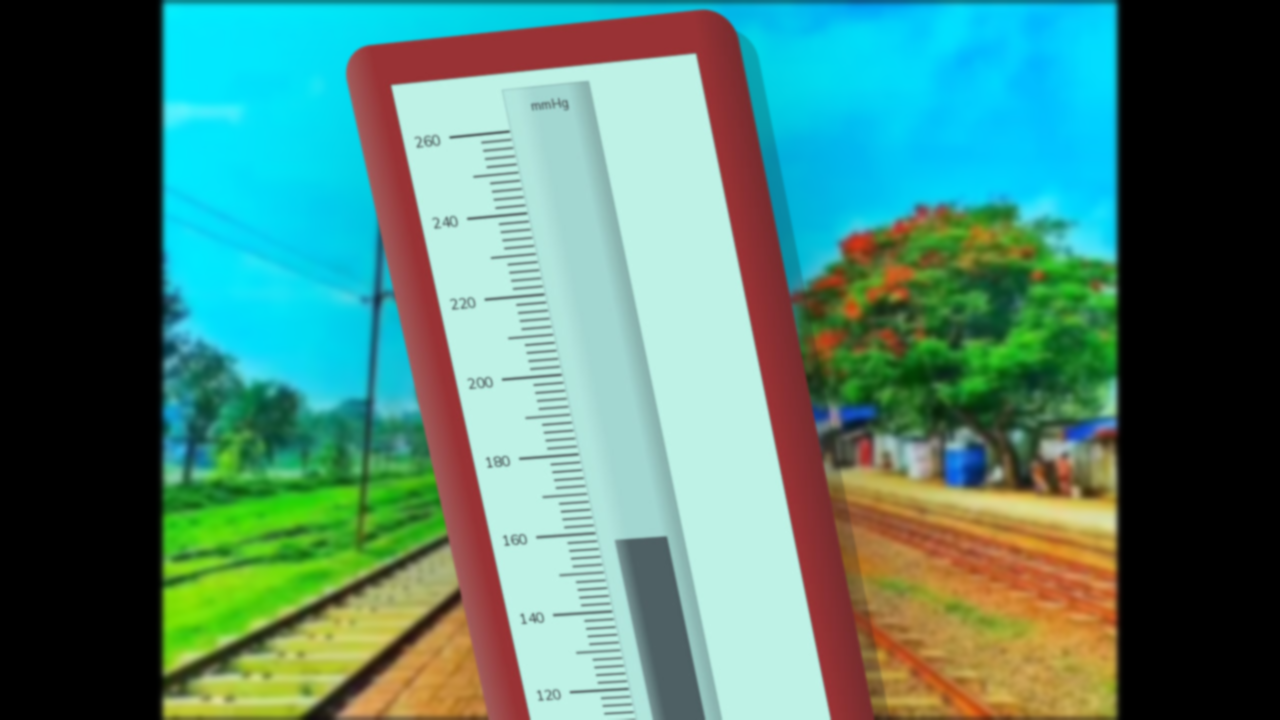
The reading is 158 mmHg
